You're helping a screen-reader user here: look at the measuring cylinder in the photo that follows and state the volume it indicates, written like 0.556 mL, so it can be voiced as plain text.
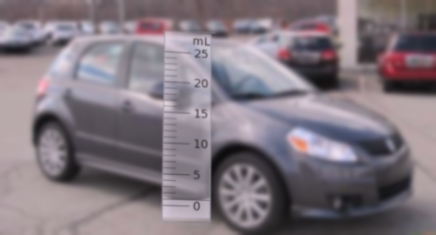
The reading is 1 mL
